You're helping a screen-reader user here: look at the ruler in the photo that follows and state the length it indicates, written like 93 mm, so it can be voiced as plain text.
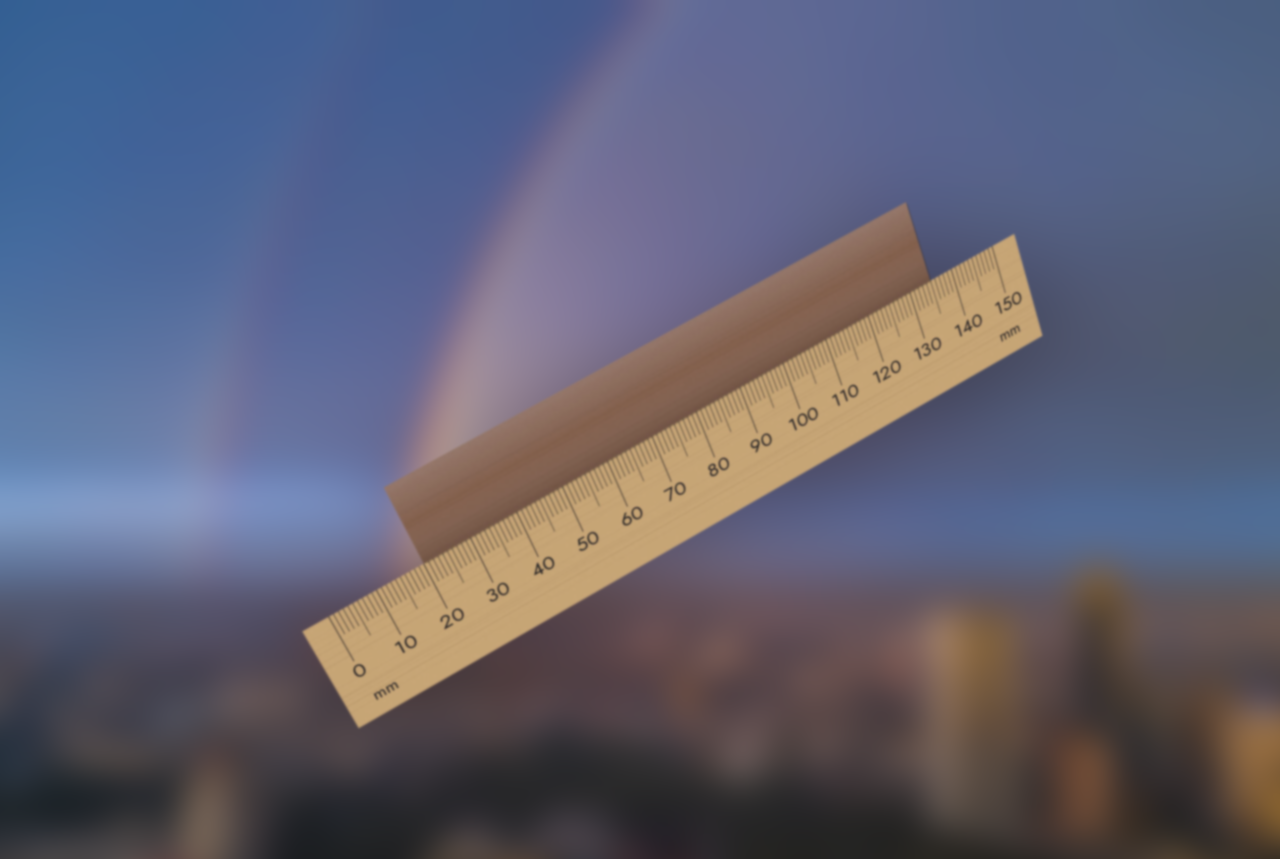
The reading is 115 mm
